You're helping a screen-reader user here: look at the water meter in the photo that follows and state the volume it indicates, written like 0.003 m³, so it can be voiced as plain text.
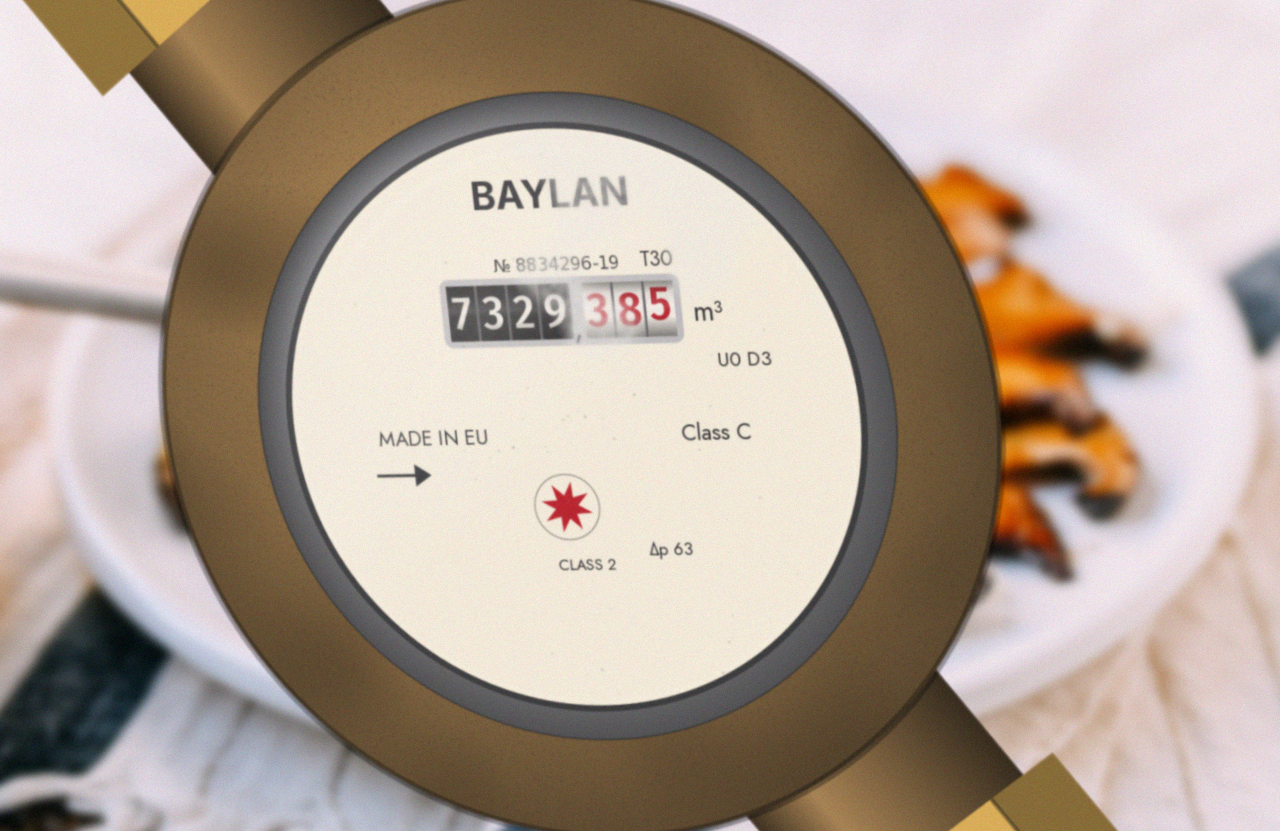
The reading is 7329.385 m³
